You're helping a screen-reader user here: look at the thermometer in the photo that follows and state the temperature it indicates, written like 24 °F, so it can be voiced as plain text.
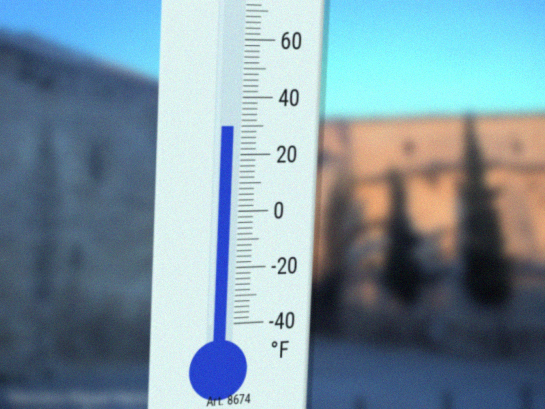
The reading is 30 °F
